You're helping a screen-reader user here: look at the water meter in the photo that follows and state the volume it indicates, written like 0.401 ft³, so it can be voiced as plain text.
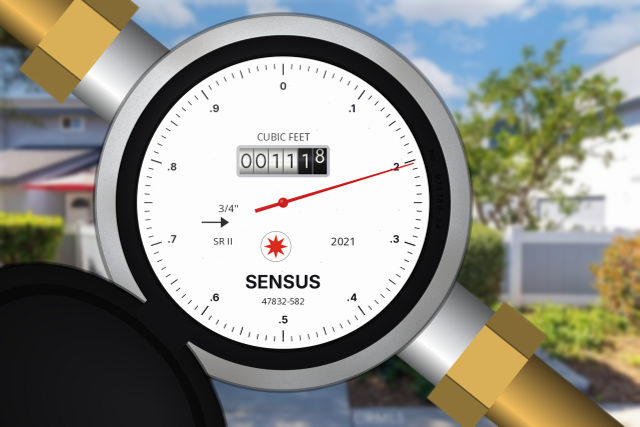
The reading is 1118.20 ft³
